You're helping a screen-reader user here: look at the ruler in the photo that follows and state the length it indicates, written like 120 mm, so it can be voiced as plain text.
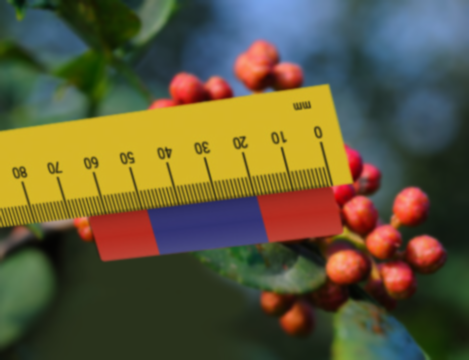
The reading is 65 mm
